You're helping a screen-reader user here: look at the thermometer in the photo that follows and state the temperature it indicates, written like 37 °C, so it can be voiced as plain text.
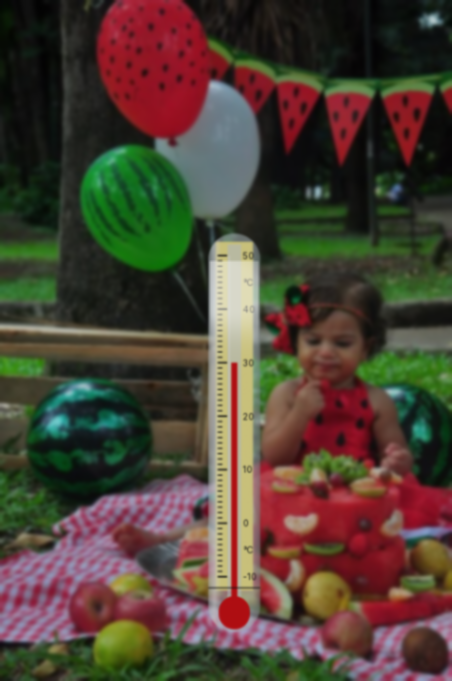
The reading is 30 °C
